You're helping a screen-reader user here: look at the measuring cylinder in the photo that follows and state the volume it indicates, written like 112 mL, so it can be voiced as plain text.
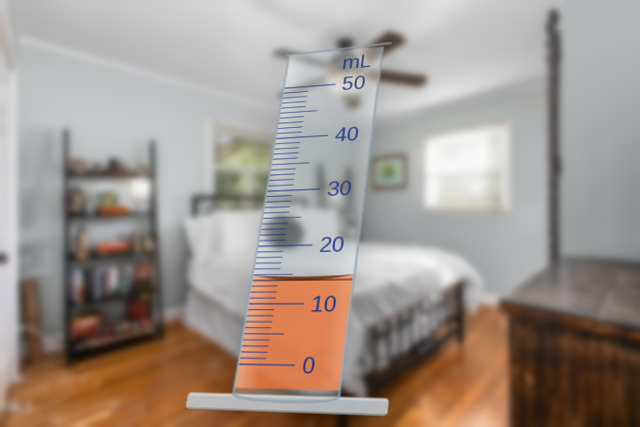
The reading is 14 mL
